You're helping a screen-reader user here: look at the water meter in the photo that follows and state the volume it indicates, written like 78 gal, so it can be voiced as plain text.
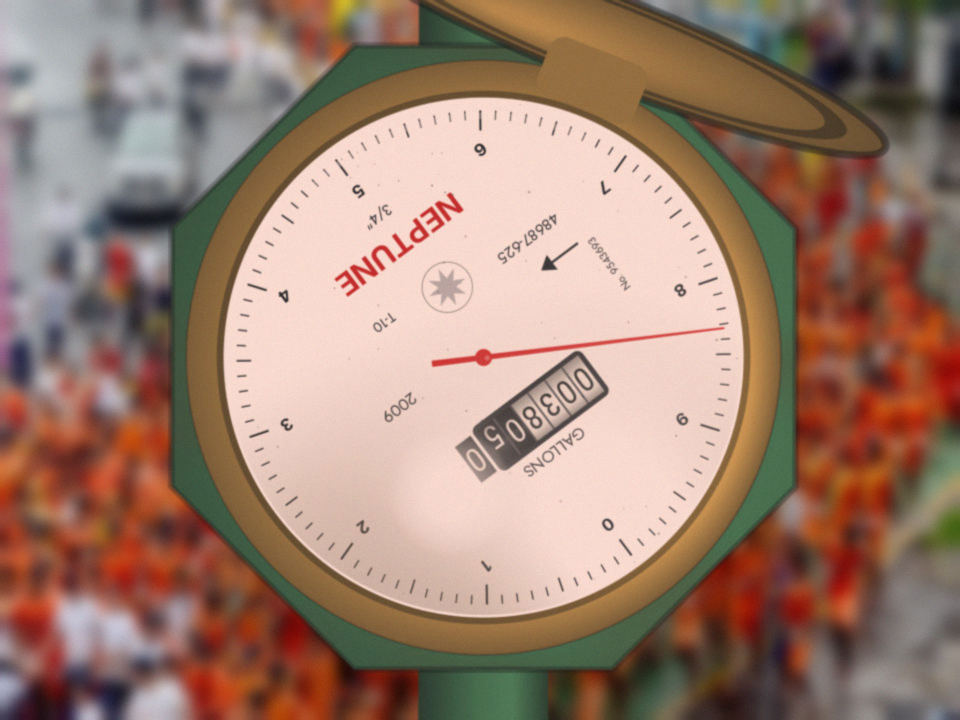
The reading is 38048.3 gal
